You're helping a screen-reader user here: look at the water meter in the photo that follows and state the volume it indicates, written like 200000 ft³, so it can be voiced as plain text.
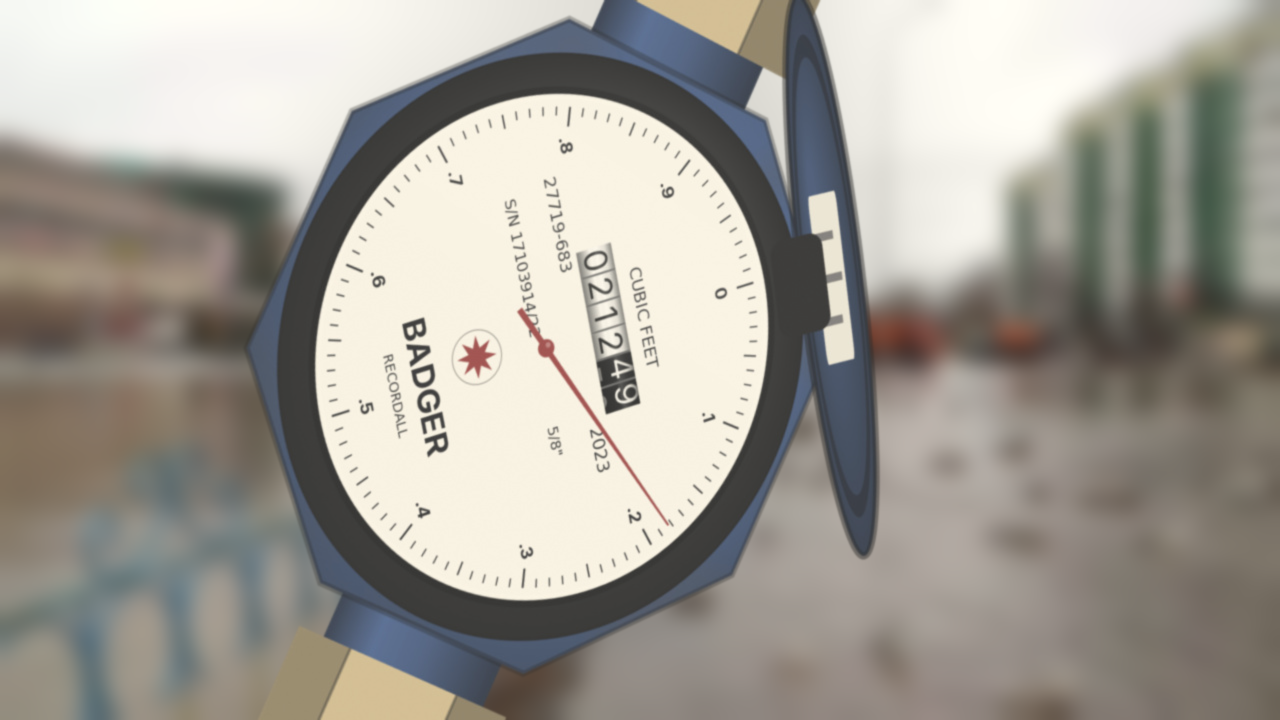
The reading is 21249.18 ft³
